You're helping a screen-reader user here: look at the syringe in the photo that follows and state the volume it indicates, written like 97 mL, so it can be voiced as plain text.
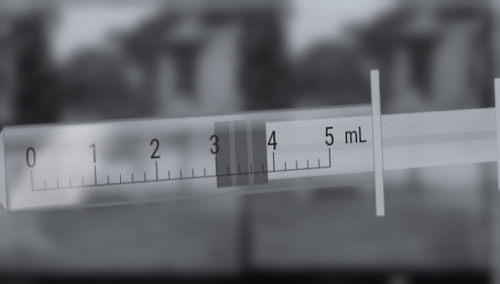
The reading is 3 mL
